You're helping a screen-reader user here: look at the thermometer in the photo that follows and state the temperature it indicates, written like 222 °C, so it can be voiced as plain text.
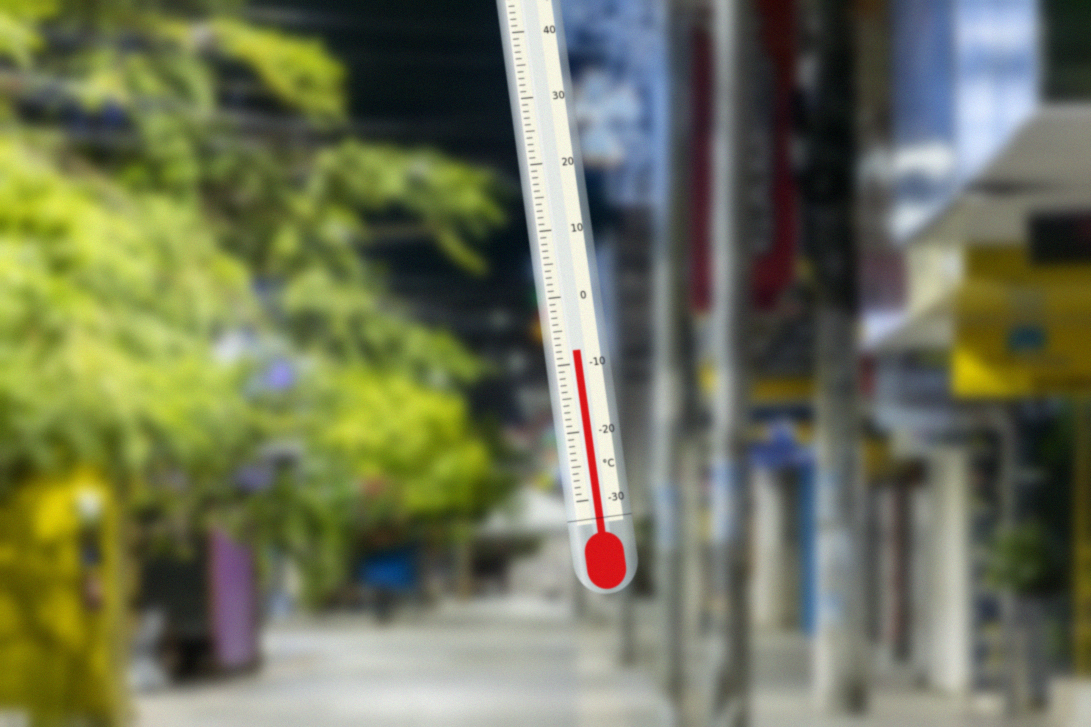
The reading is -8 °C
